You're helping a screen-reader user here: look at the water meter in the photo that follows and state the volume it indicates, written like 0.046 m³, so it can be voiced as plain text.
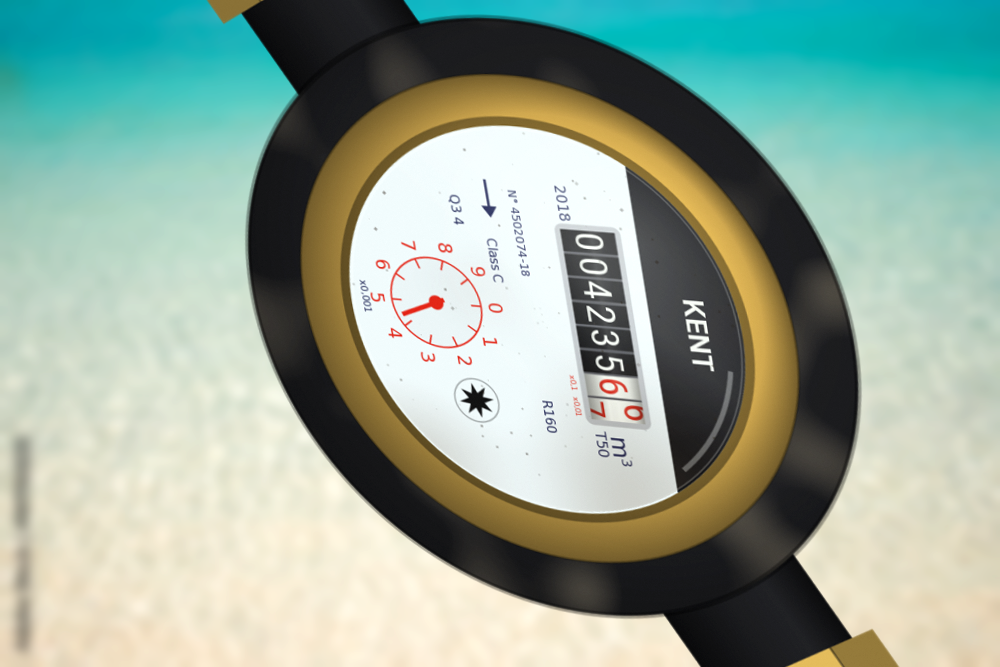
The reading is 4235.664 m³
